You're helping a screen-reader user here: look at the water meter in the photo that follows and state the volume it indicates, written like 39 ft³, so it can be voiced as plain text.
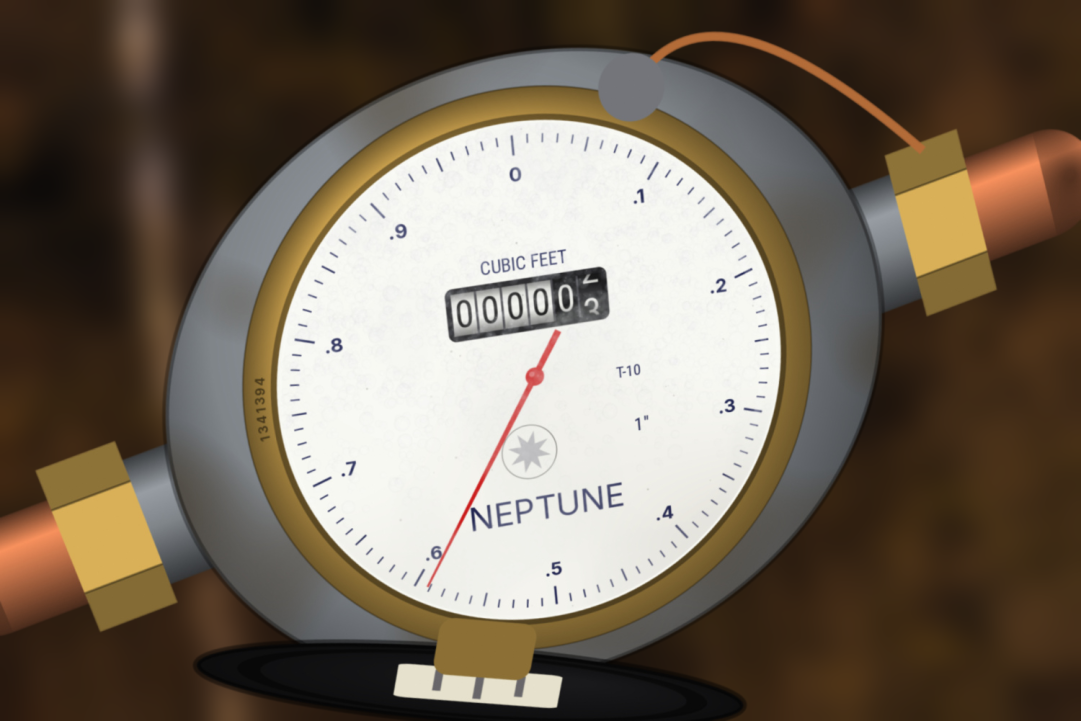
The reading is 2.59 ft³
